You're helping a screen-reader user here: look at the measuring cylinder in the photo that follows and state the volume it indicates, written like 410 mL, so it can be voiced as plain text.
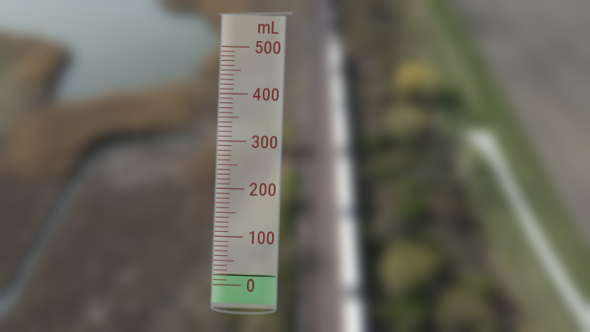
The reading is 20 mL
